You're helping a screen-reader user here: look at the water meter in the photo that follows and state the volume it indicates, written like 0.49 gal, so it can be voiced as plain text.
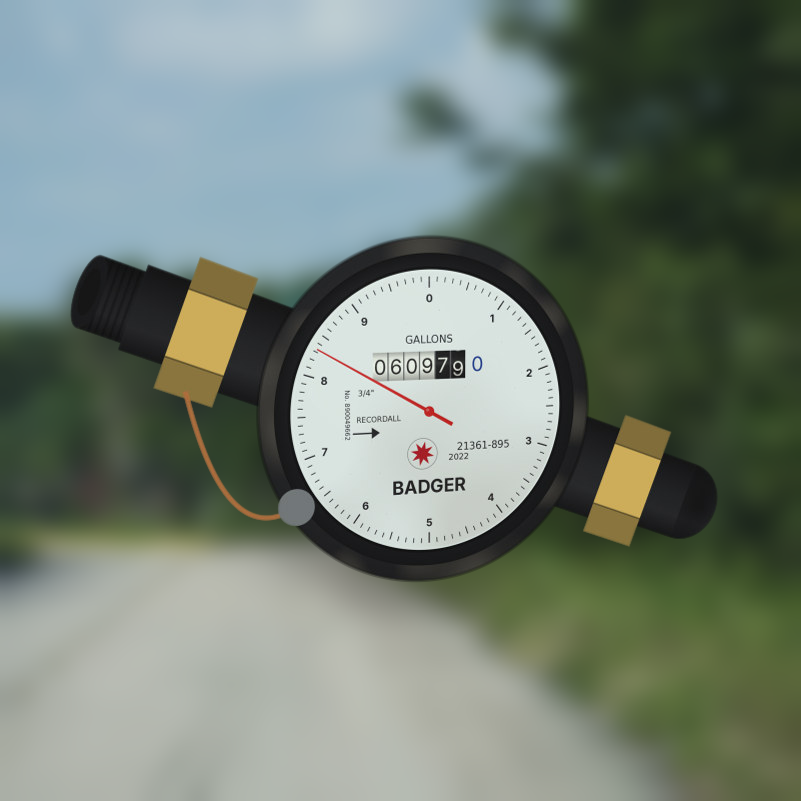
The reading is 609788.3 gal
